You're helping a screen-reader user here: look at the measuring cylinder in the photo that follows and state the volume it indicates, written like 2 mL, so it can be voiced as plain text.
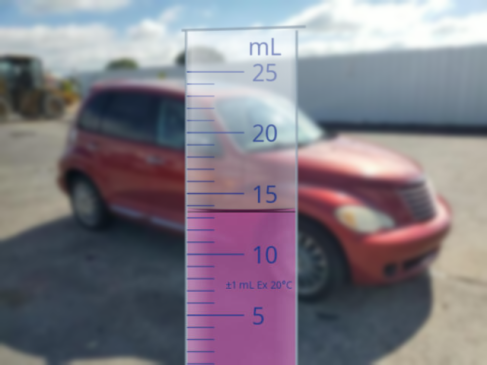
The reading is 13.5 mL
